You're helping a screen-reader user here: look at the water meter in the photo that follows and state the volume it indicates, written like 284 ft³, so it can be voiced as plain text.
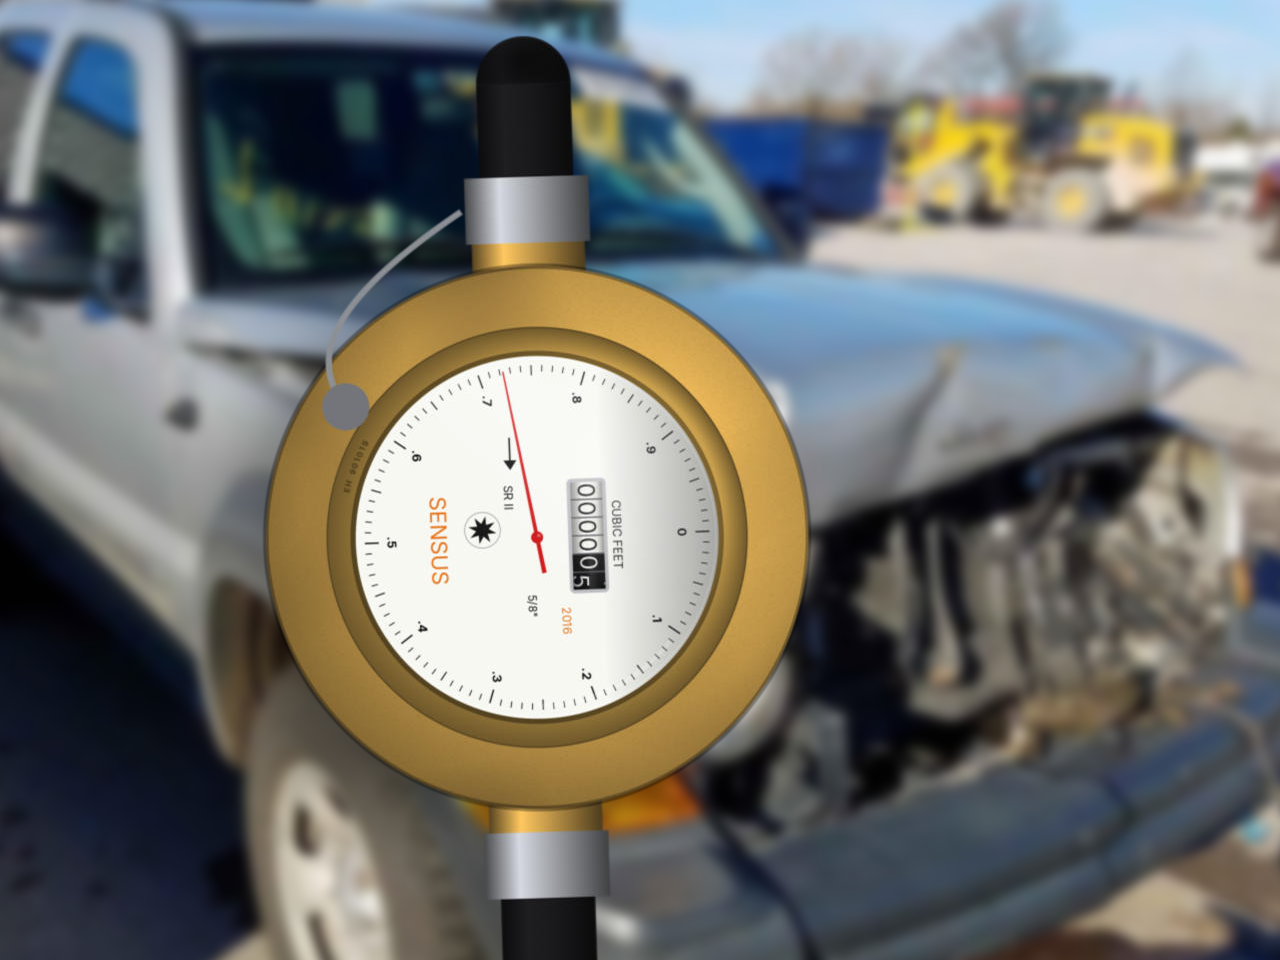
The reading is 4.72 ft³
